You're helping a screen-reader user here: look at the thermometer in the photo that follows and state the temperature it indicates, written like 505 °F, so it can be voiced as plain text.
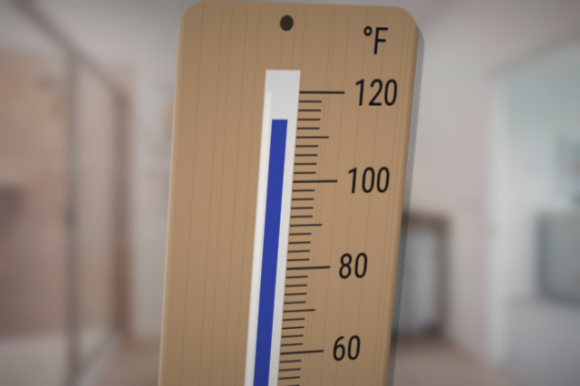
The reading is 114 °F
